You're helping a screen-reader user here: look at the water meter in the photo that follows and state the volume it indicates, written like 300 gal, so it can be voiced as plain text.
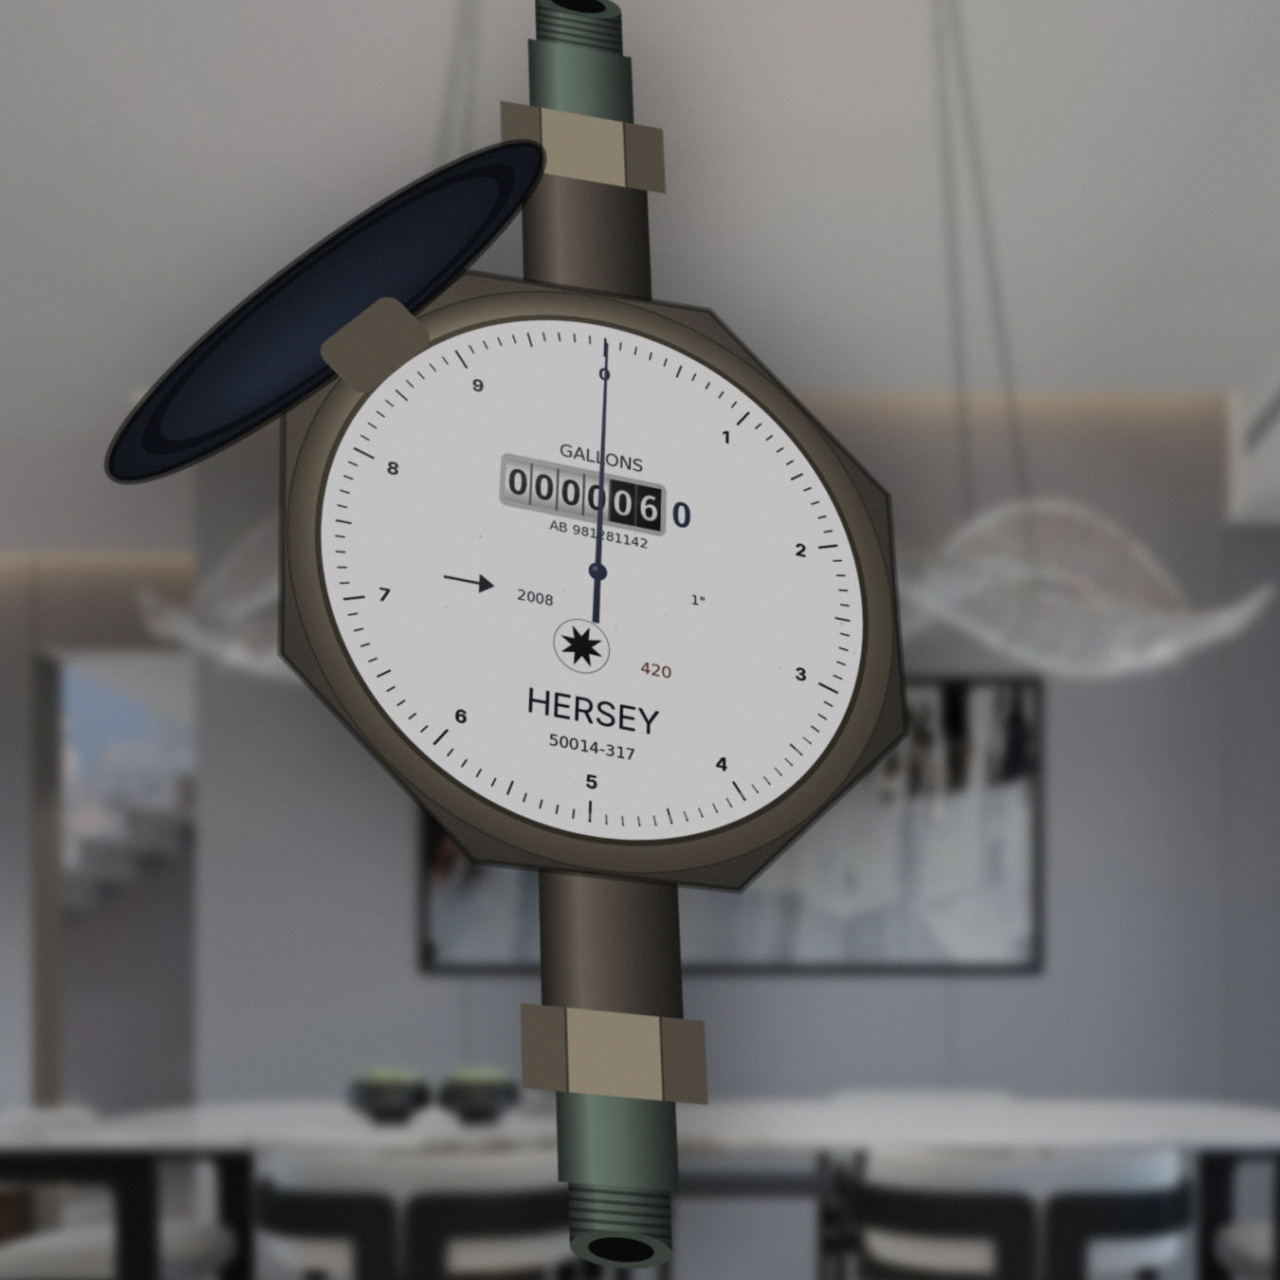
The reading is 60.0 gal
